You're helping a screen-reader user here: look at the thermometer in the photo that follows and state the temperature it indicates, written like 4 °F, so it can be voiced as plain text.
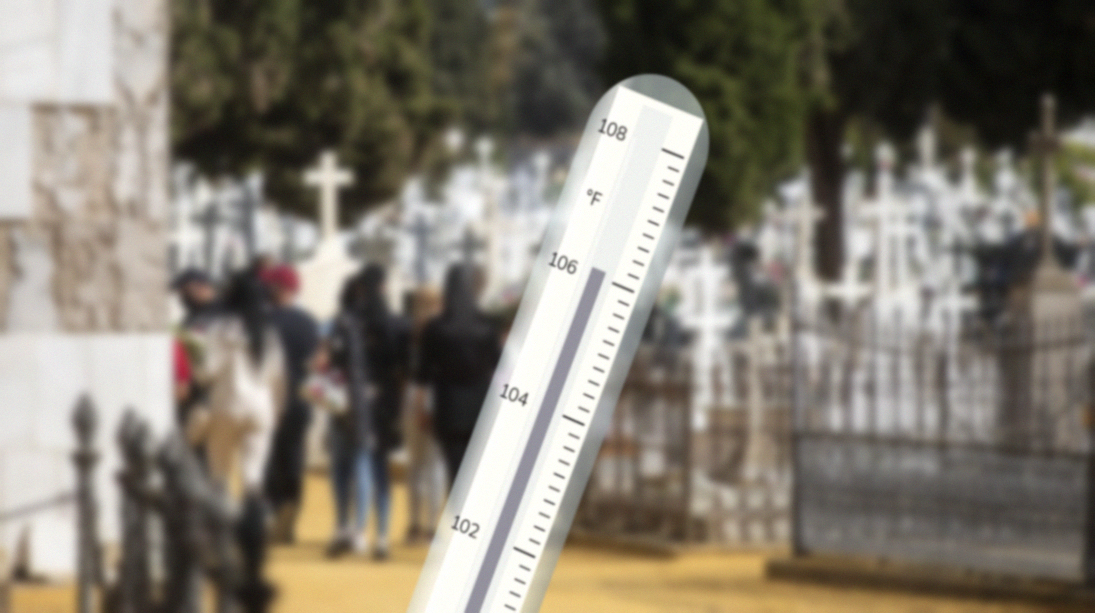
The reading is 106.1 °F
